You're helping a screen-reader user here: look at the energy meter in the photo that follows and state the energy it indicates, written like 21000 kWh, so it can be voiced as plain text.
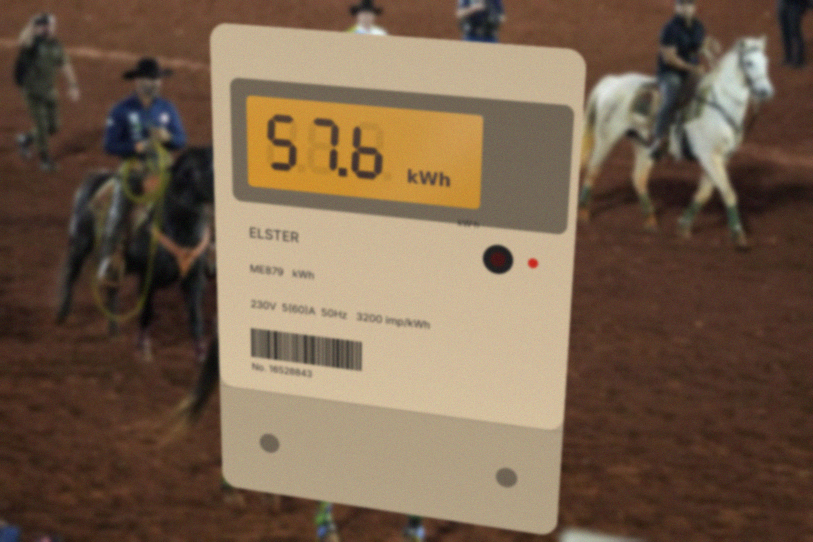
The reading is 57.6 kWh
